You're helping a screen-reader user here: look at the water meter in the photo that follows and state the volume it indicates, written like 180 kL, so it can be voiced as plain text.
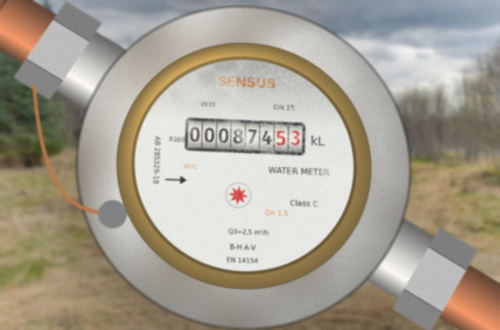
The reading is 874.53 kL
